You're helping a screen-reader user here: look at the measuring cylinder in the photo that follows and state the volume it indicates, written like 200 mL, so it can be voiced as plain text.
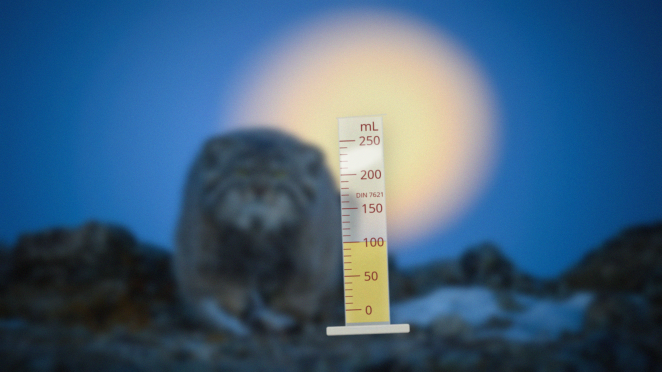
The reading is 100 mL
